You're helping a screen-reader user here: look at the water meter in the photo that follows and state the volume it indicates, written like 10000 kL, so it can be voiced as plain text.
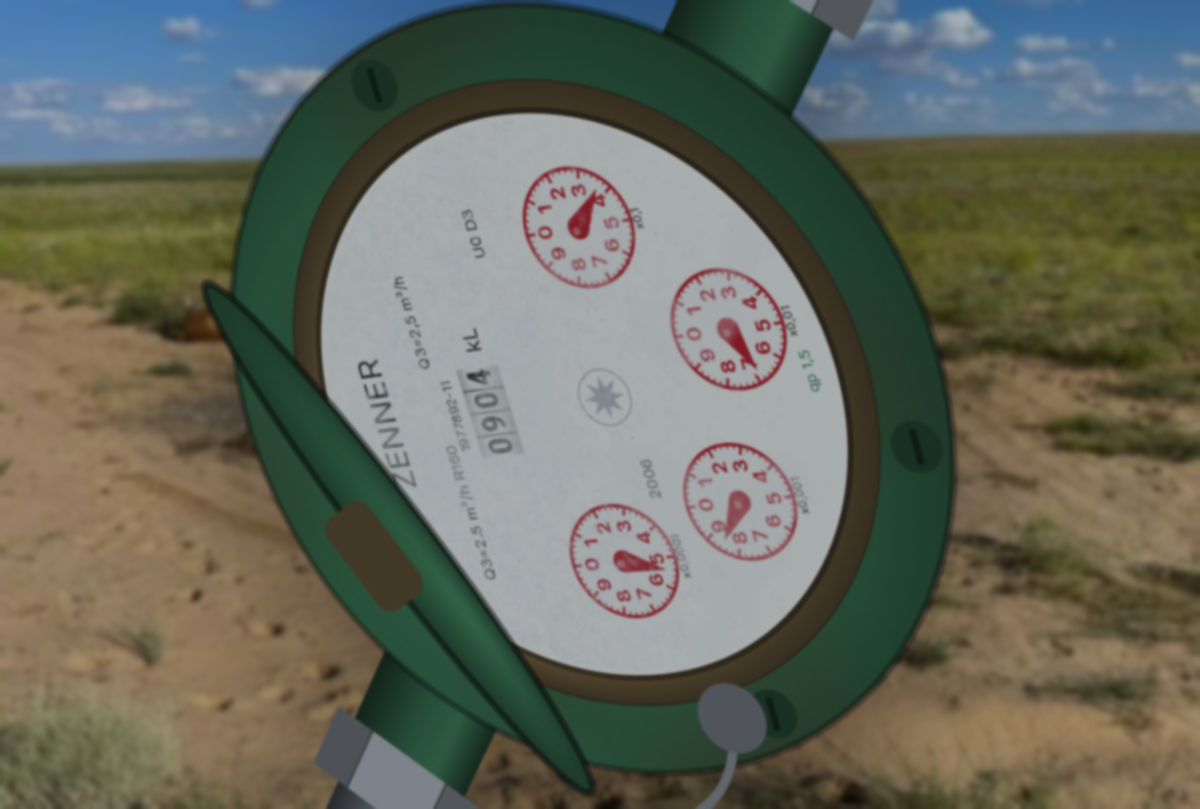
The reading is 904.3685 kL
